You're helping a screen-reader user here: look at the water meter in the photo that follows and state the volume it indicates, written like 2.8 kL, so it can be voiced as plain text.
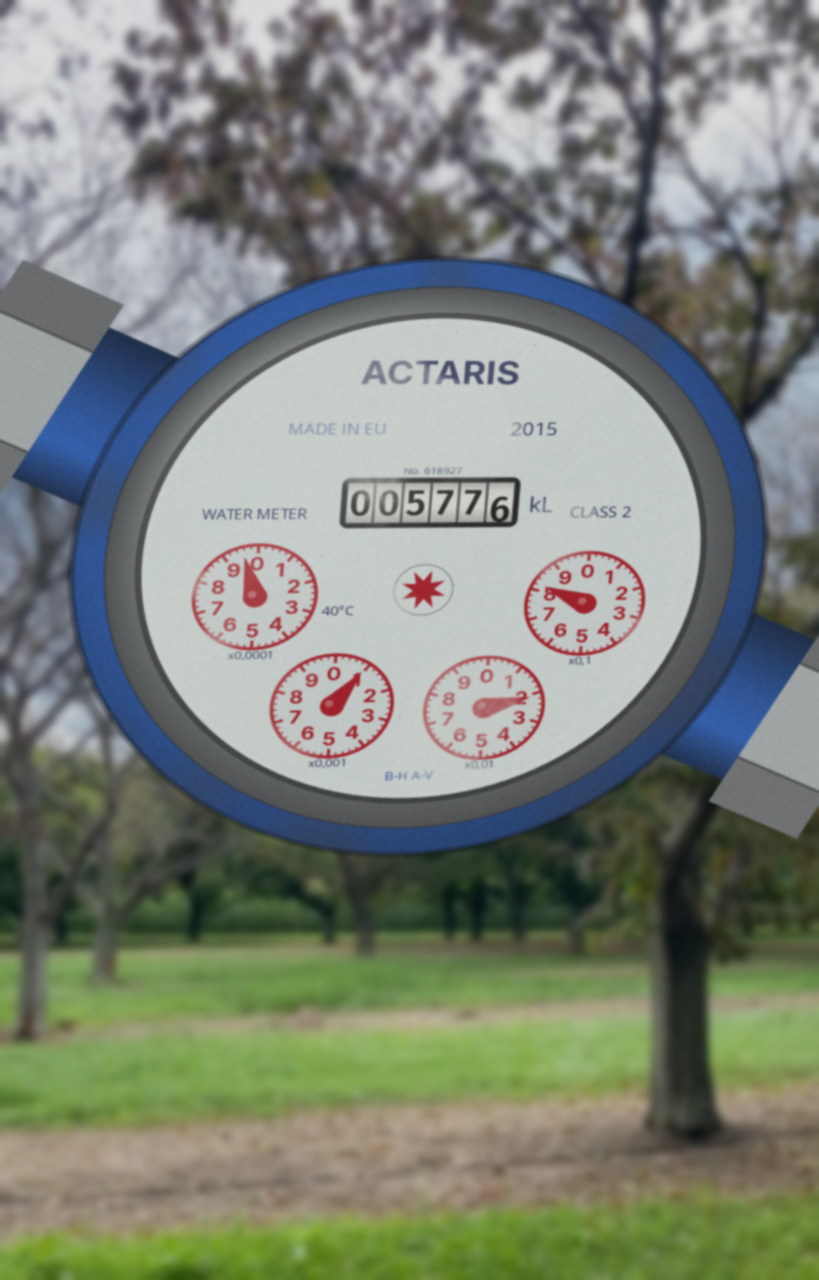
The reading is 5775.8209 kL
